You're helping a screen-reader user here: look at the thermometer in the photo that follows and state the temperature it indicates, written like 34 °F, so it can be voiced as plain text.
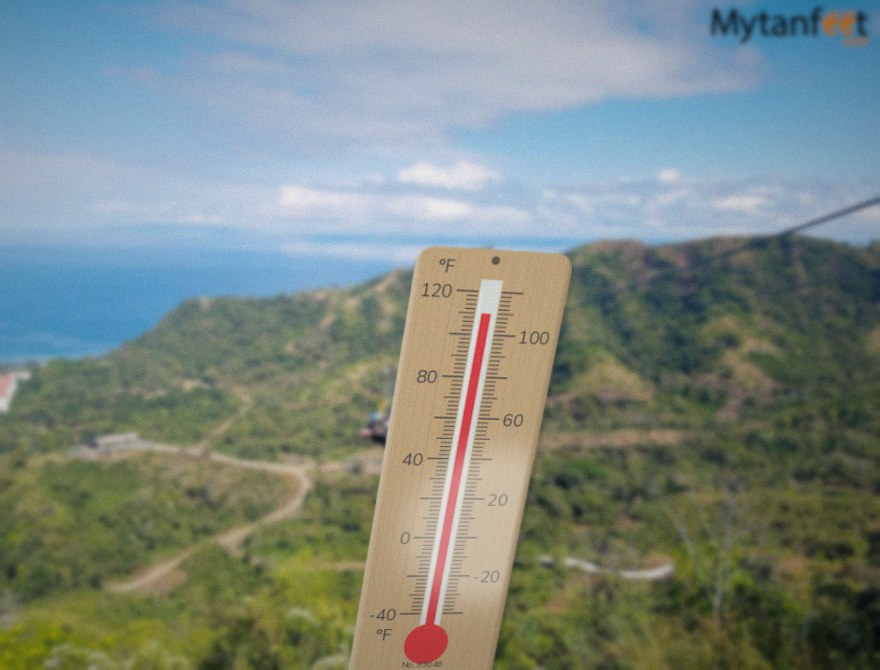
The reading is 110 °F
